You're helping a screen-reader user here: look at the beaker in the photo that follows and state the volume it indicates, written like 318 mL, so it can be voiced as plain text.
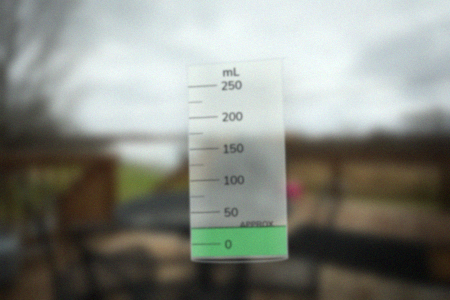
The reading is 25 mL
